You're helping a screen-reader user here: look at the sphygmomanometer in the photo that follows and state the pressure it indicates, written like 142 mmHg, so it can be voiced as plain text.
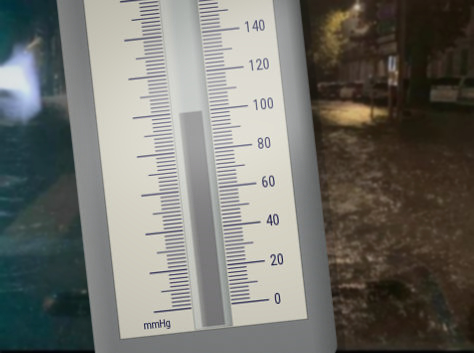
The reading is 100 mmHg
